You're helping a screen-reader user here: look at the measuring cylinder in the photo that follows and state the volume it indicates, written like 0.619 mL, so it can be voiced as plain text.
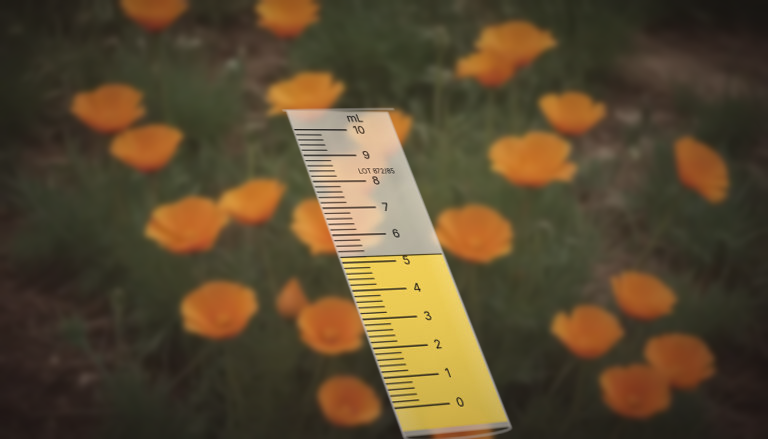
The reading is 5.2 mL
